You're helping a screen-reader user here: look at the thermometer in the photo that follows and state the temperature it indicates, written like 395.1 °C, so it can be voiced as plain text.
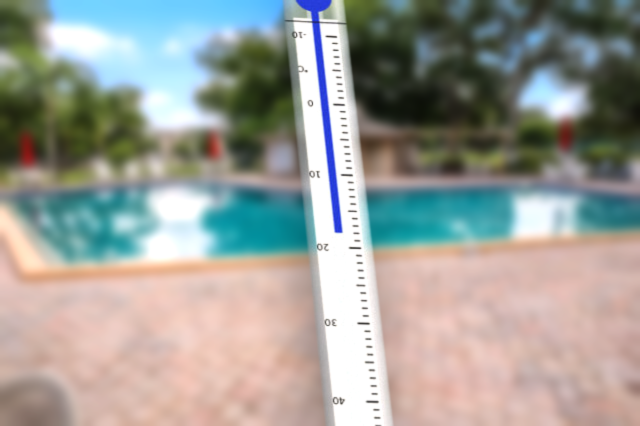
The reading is 18 °C
